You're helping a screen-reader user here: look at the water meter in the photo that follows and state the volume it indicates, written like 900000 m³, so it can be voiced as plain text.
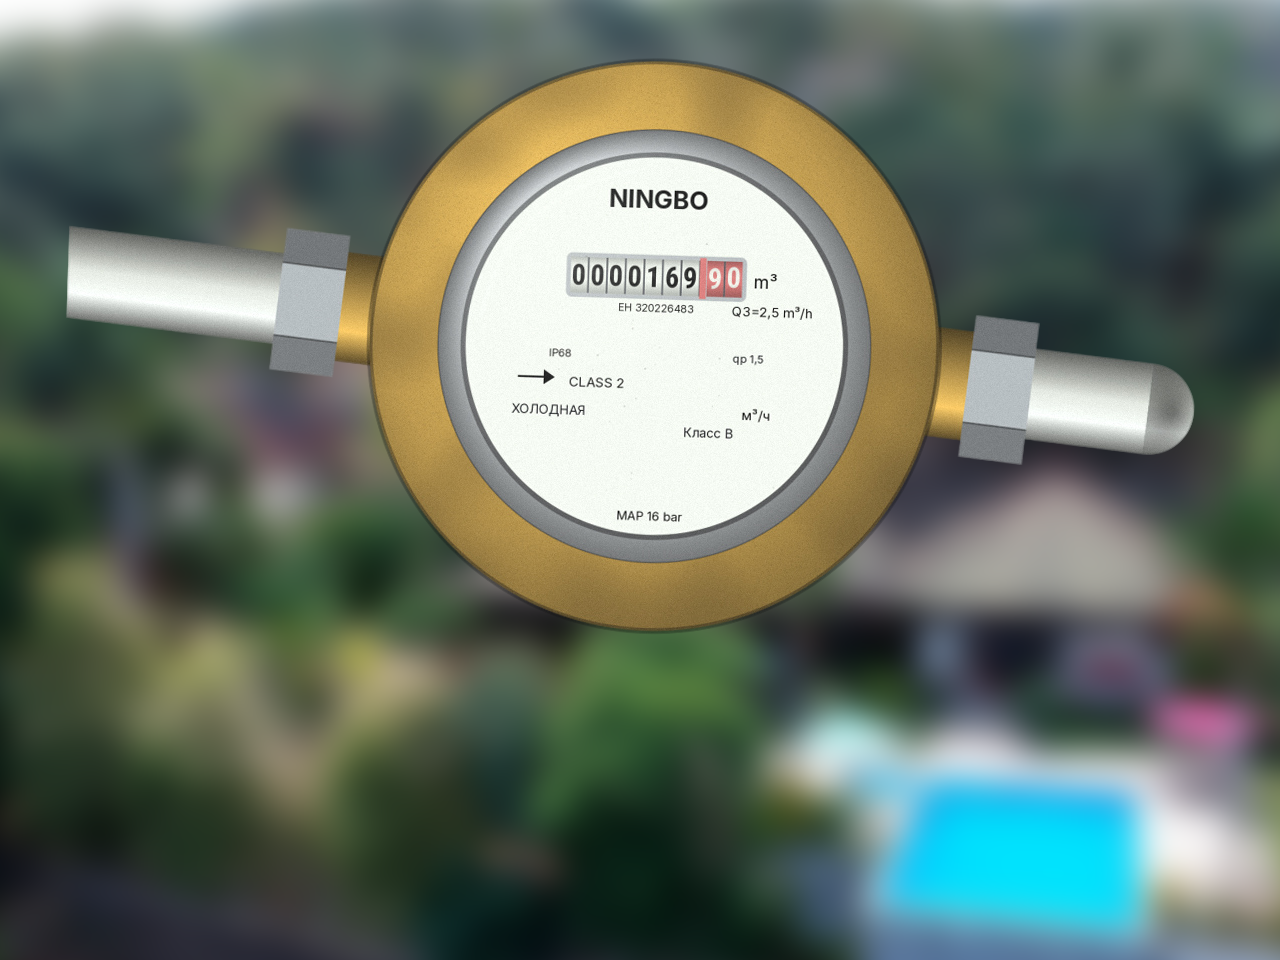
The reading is 169.90 m³
